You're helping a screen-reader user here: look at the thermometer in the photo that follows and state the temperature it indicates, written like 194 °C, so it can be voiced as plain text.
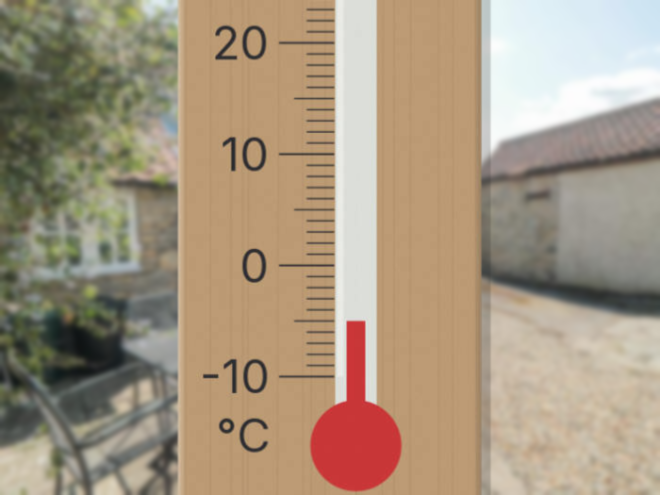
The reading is -5 °C
